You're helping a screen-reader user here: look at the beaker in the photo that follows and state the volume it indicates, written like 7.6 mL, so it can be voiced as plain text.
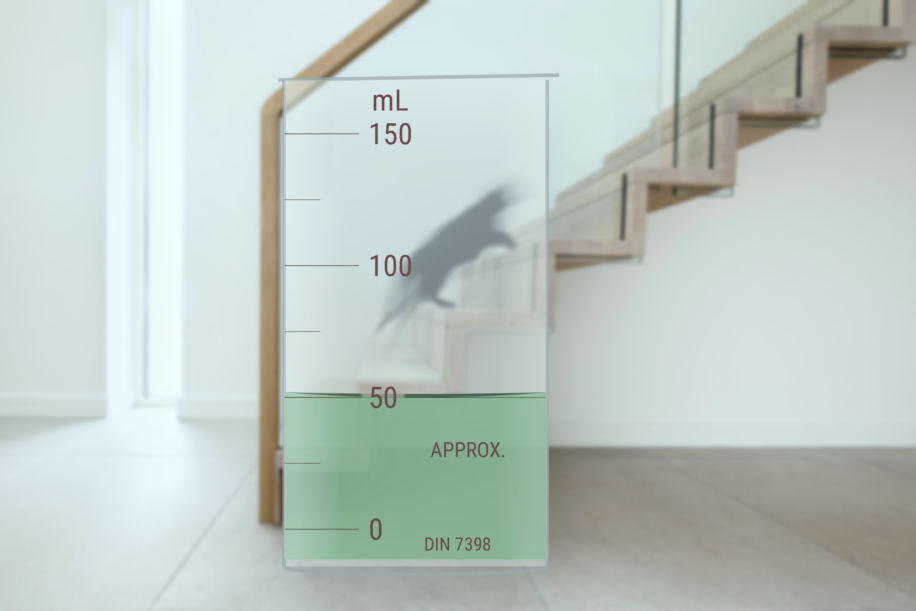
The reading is 50 mL
